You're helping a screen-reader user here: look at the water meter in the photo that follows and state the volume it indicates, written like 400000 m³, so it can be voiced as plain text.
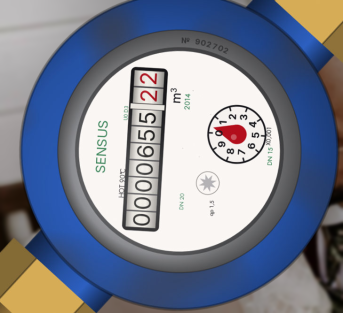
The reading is 655.220 m³
